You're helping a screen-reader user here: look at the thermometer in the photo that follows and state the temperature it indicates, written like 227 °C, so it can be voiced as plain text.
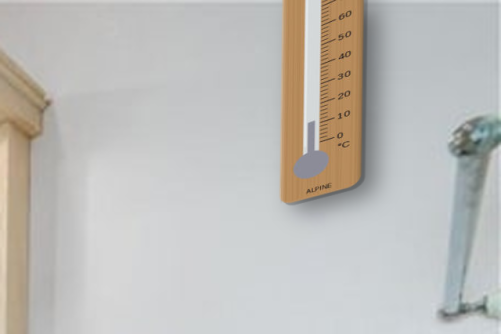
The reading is 12 °C
